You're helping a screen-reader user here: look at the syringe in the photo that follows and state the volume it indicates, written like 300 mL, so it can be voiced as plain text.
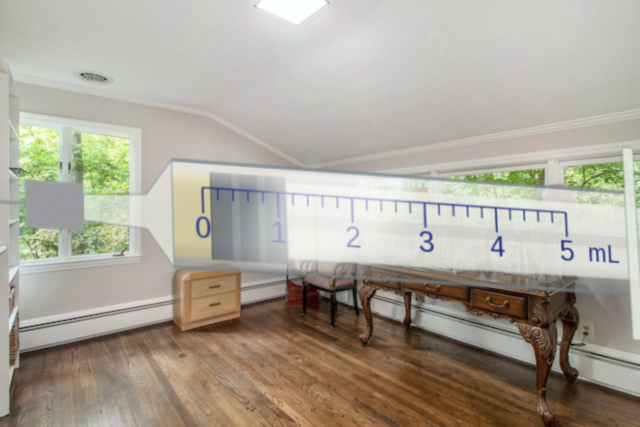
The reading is 0.1 mL
